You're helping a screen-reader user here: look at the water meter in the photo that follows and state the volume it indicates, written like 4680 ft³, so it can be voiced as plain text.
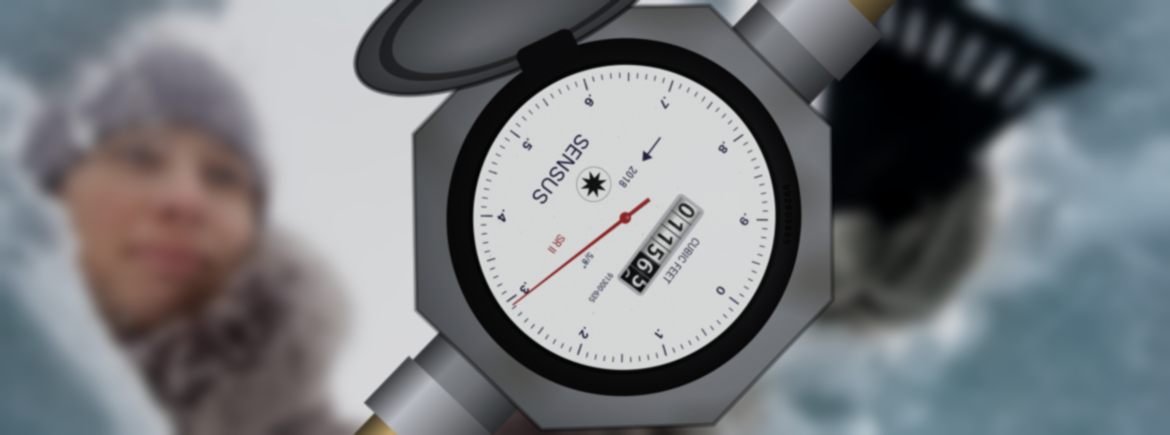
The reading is 11565.29 ft³
